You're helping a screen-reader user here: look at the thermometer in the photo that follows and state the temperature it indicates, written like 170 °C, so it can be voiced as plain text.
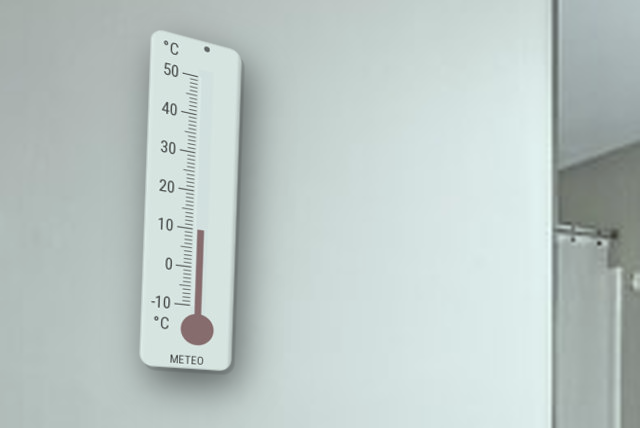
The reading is 10 °C
